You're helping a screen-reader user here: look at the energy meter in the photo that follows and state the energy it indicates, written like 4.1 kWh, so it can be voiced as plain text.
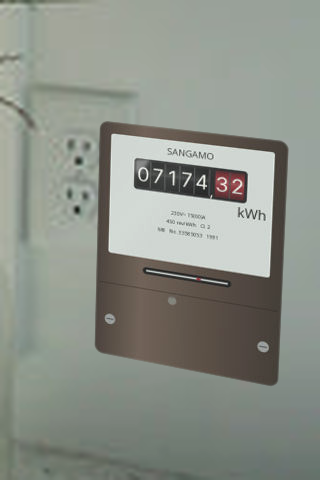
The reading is 7174.32 kWh
